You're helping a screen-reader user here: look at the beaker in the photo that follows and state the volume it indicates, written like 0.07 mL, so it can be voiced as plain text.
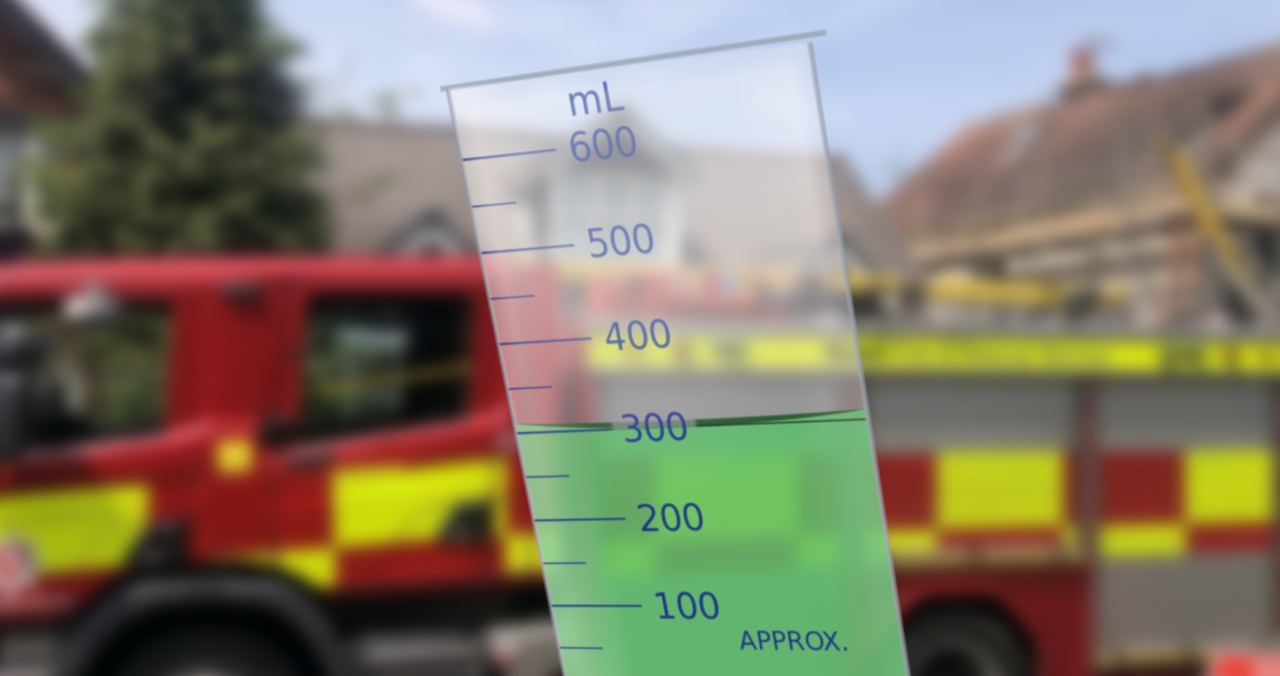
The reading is 300 mL
